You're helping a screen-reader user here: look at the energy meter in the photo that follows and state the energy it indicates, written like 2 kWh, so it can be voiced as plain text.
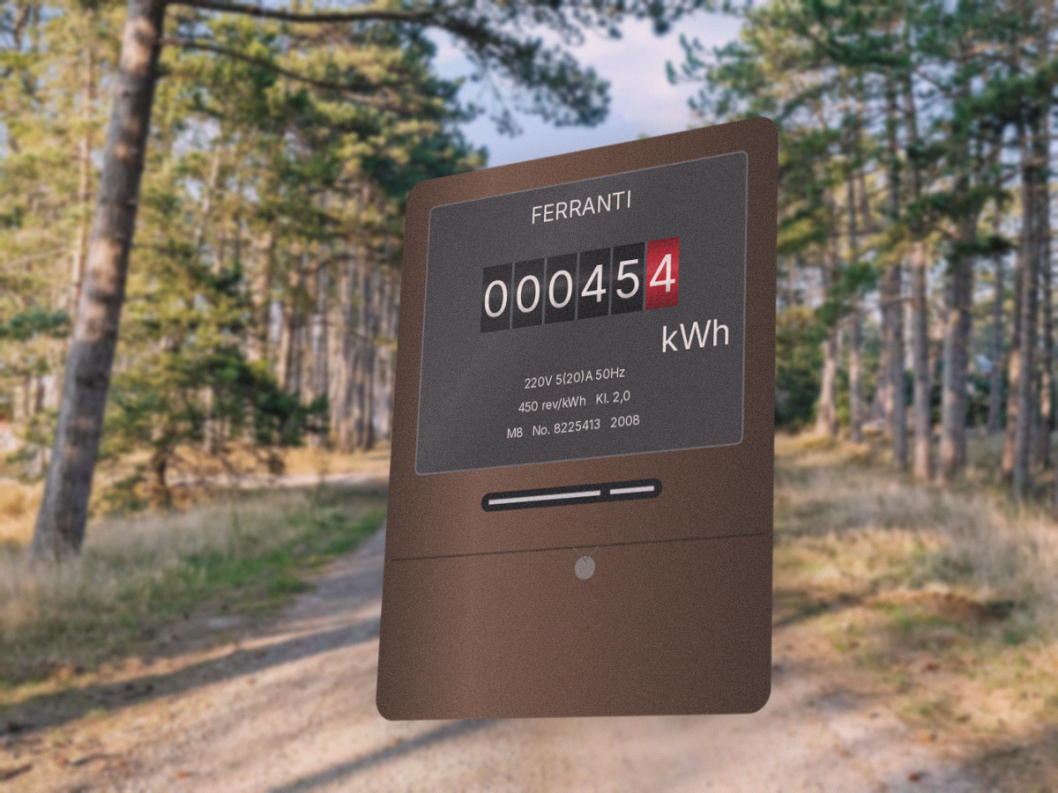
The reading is 45.4 kWh
